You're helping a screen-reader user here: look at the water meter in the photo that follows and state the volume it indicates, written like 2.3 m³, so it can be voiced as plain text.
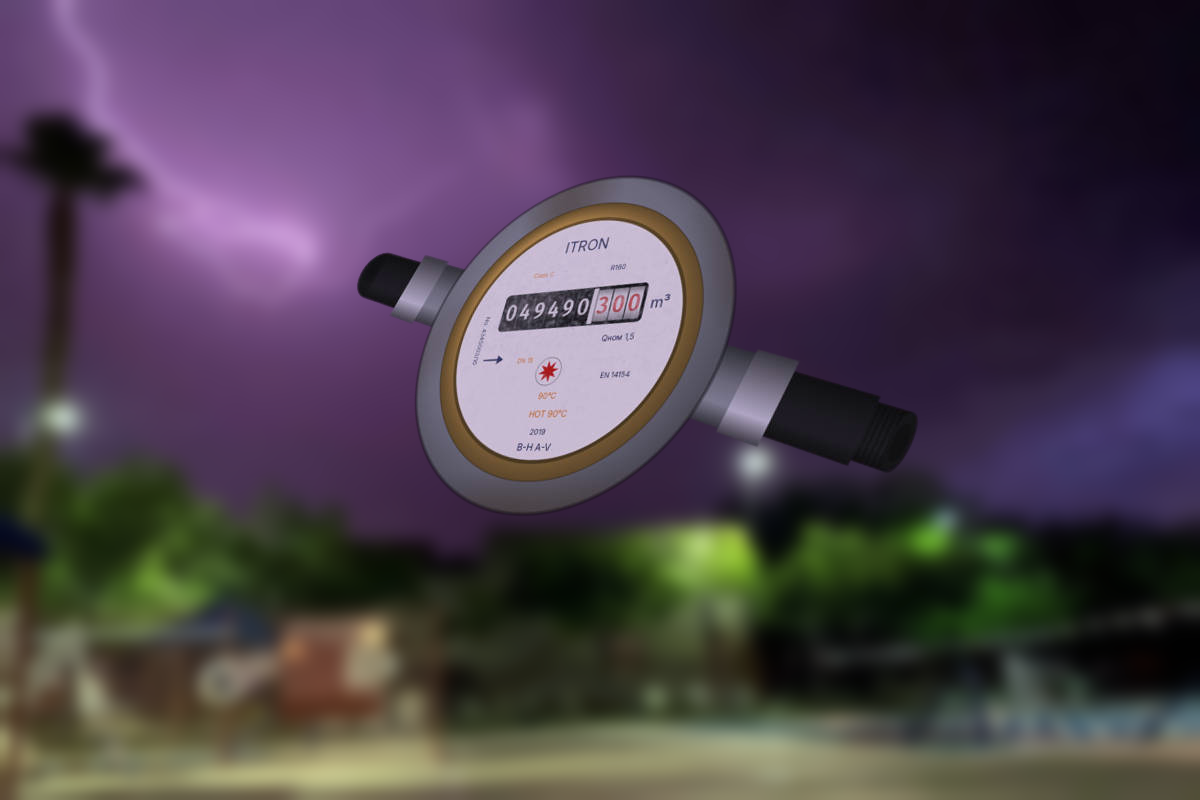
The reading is 49490.300 m³
